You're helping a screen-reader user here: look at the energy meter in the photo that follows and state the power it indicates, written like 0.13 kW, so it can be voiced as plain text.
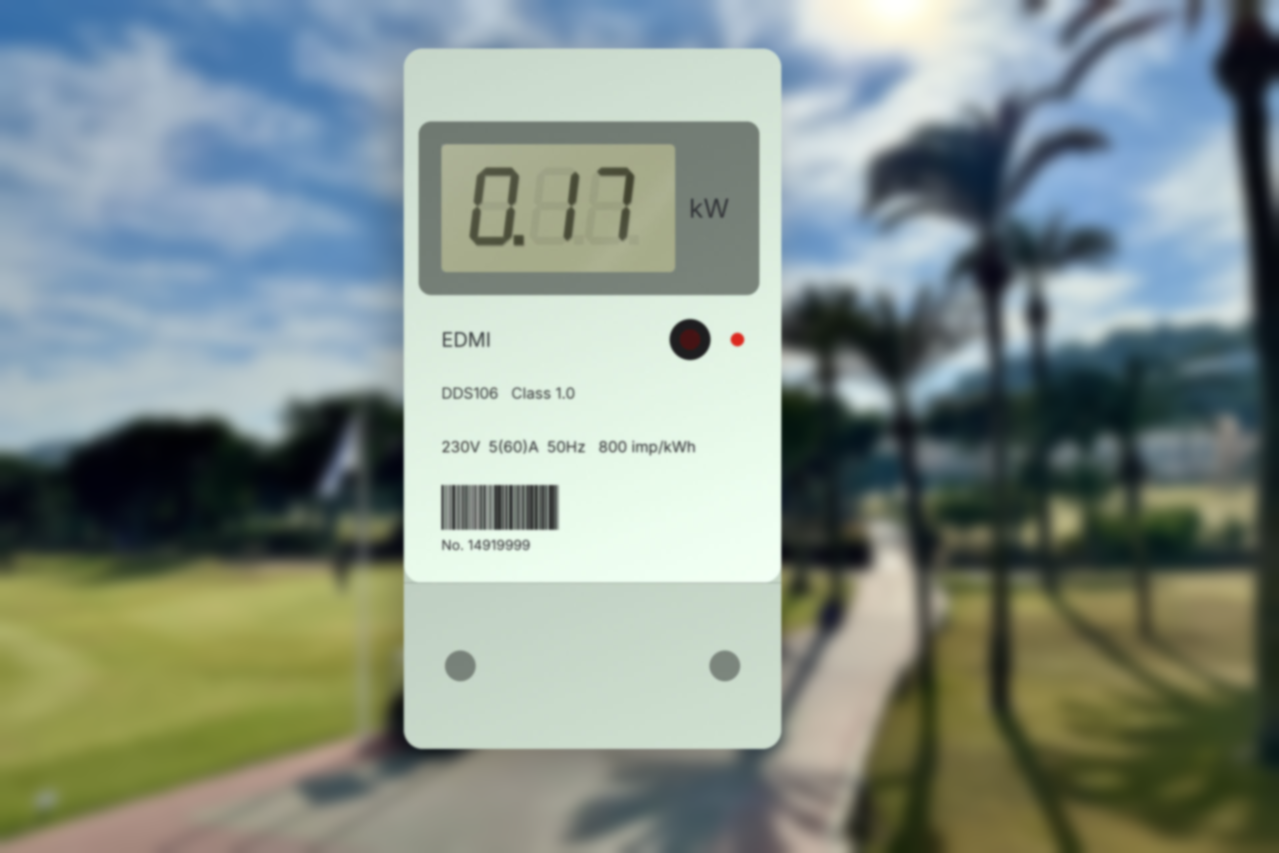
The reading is 0.17 kW
